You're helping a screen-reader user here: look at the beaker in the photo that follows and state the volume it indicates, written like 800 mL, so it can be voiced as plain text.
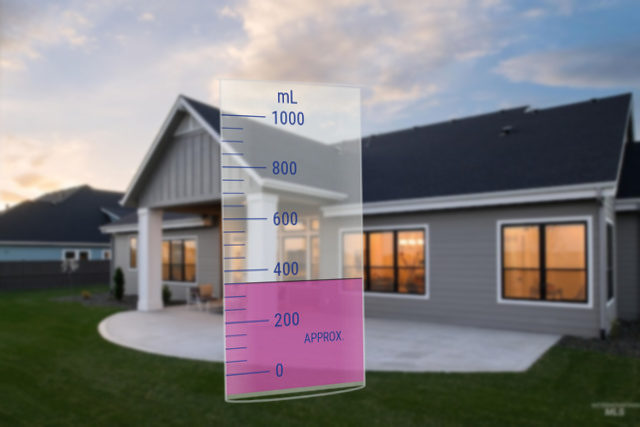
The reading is 350 mL
